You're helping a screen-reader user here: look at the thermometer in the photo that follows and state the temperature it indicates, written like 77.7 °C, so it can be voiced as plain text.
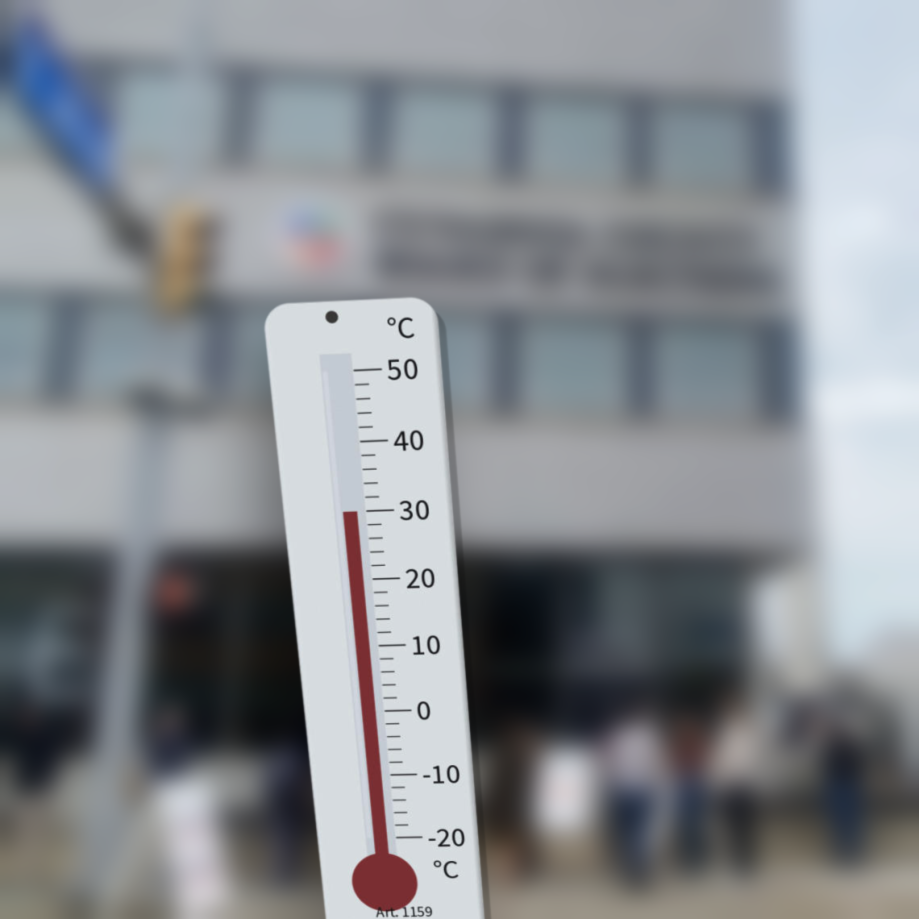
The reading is 30 °C
